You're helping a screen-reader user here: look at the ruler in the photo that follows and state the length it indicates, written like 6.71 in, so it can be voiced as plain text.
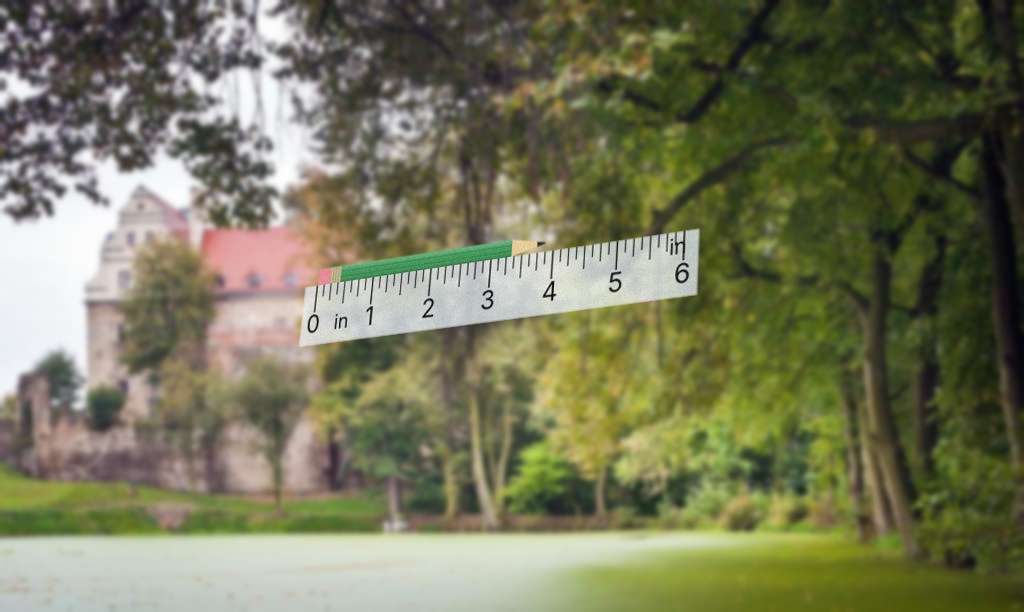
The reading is 3.875 in
